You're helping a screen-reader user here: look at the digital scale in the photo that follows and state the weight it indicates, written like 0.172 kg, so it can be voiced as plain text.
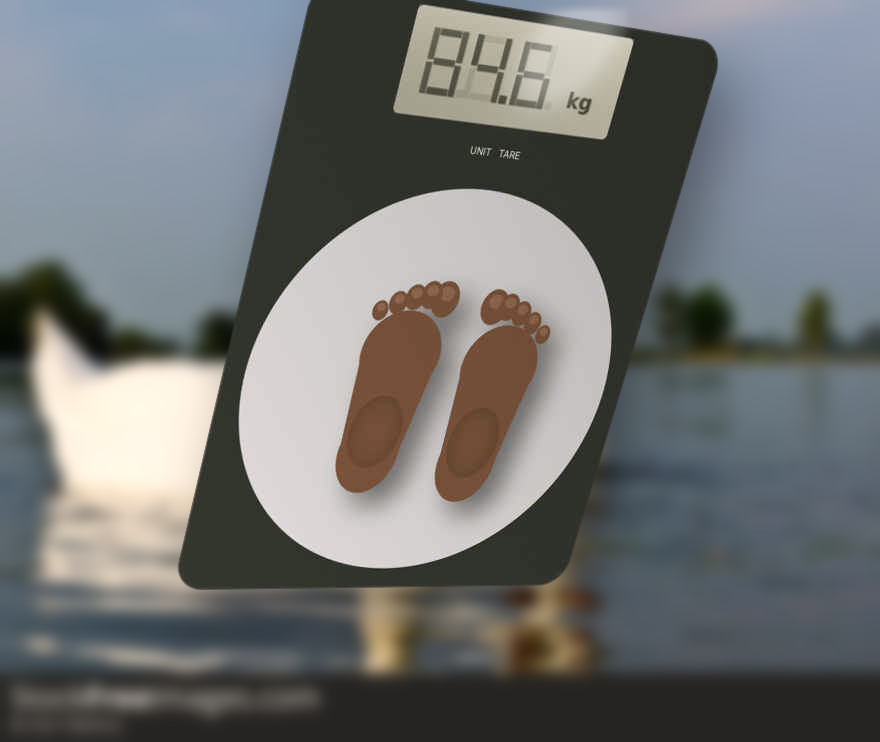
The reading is 84.6 kg
